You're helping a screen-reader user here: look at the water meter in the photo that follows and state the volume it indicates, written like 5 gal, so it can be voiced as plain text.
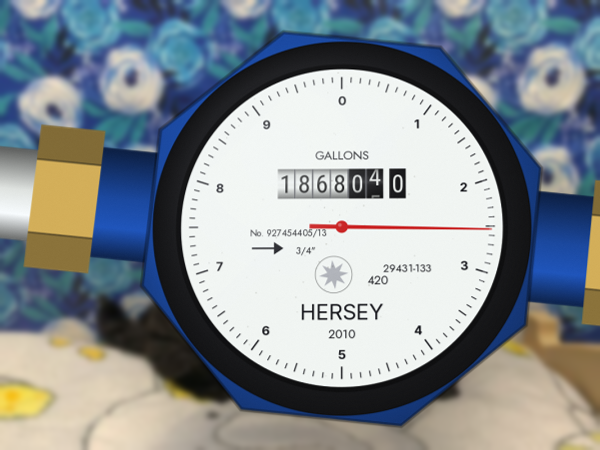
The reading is 1868042.5 gal
